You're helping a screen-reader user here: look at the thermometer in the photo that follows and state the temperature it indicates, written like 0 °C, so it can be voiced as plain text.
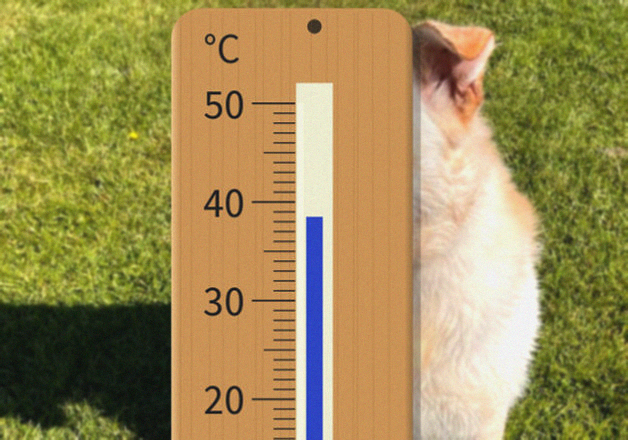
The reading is 38.5 °C
